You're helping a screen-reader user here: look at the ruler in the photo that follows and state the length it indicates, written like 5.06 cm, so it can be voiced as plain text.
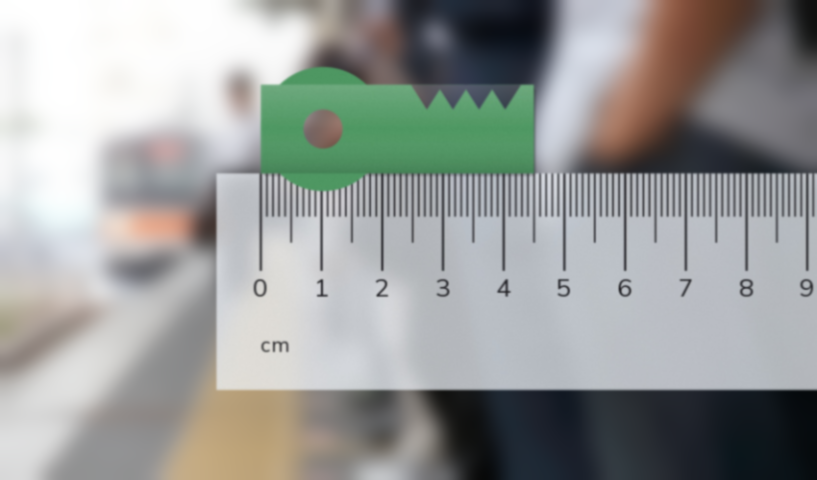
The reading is 4.5 cm
